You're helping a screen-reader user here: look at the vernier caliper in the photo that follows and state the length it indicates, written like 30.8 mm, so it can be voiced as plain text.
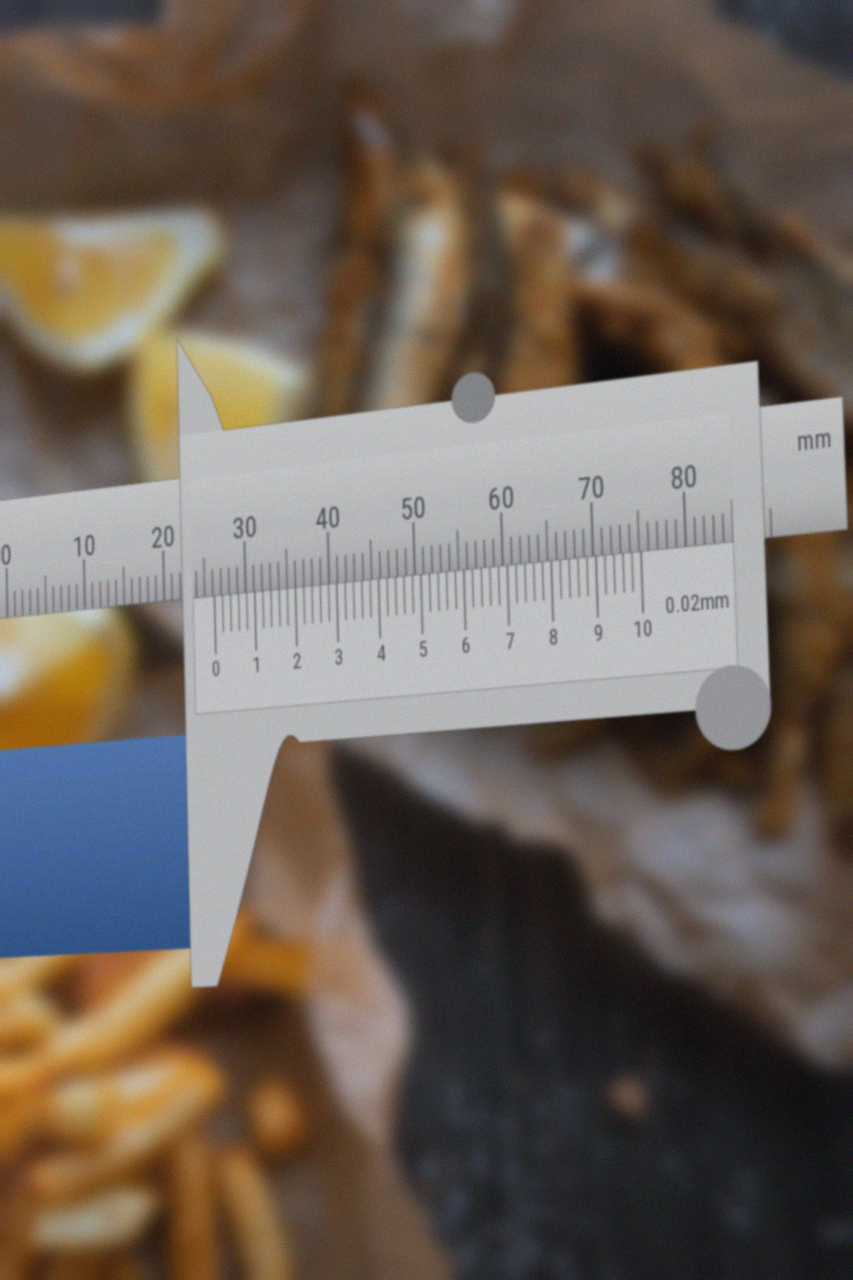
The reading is 26.2 mm
